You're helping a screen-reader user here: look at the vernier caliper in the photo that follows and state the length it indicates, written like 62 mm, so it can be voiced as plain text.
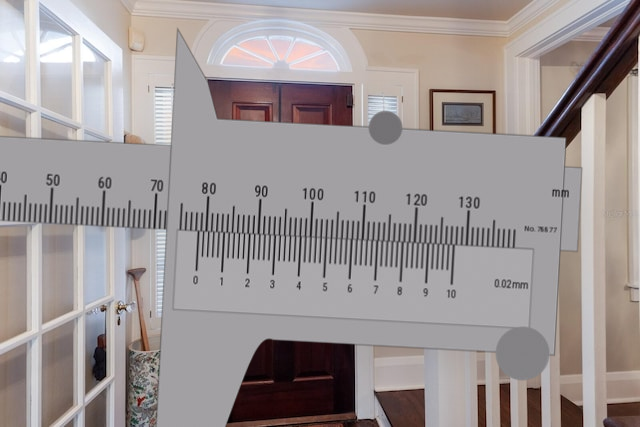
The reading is 78.5 mm
